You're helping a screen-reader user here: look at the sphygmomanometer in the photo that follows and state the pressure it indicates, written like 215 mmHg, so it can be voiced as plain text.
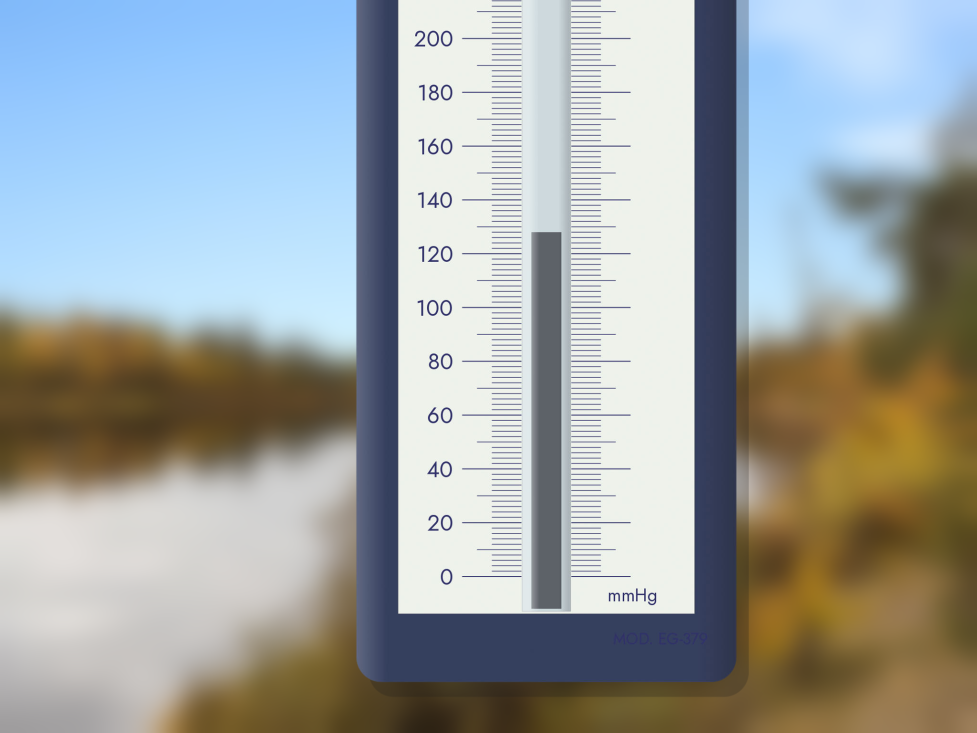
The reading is 128 mmHg
